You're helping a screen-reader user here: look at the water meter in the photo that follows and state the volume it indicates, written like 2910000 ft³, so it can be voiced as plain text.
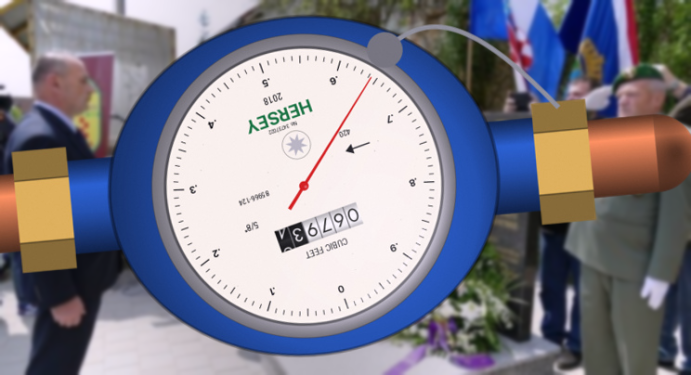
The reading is 67933.64 ft³
